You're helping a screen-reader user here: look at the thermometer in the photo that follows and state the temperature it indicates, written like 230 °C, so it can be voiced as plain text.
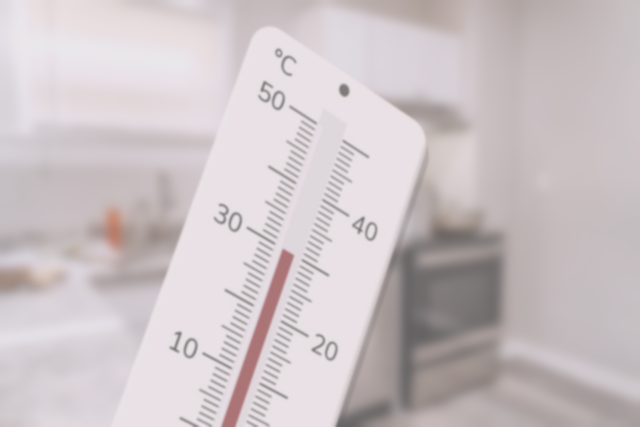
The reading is 30 °C
